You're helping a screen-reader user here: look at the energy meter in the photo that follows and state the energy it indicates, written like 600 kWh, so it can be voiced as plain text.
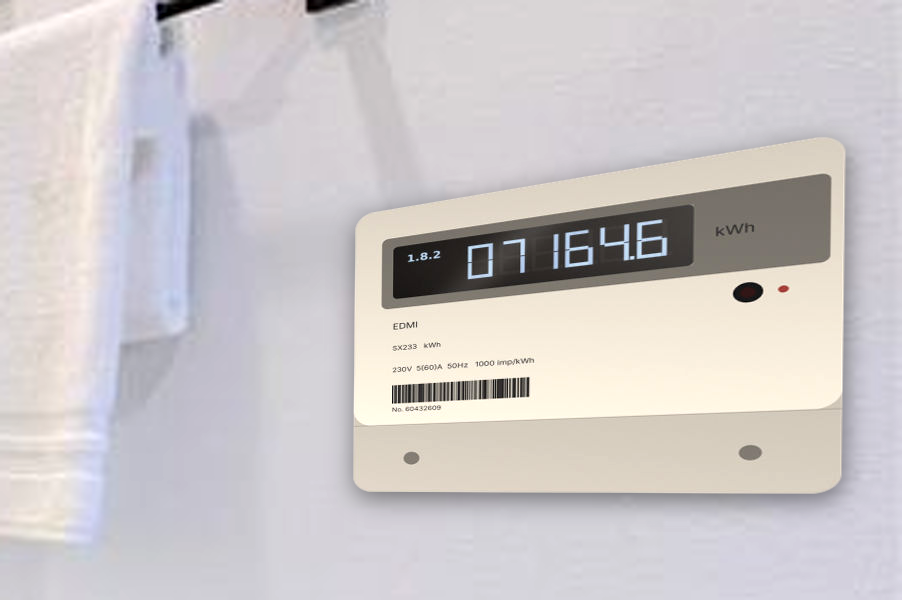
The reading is 7164.6 kWh
